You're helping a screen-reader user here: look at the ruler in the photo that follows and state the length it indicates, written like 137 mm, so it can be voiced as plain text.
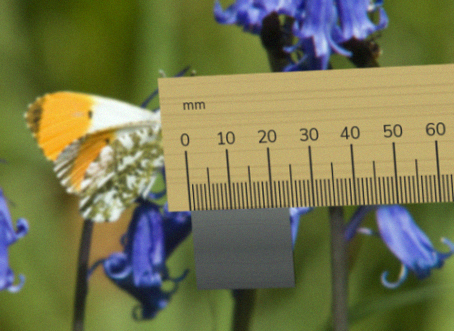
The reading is 24 mm
